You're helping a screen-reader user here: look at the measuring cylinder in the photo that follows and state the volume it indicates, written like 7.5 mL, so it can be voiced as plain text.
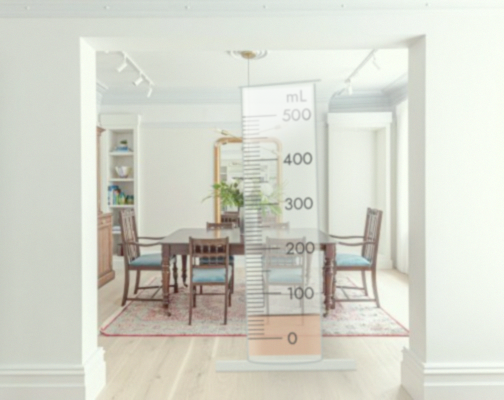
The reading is 50 mL
